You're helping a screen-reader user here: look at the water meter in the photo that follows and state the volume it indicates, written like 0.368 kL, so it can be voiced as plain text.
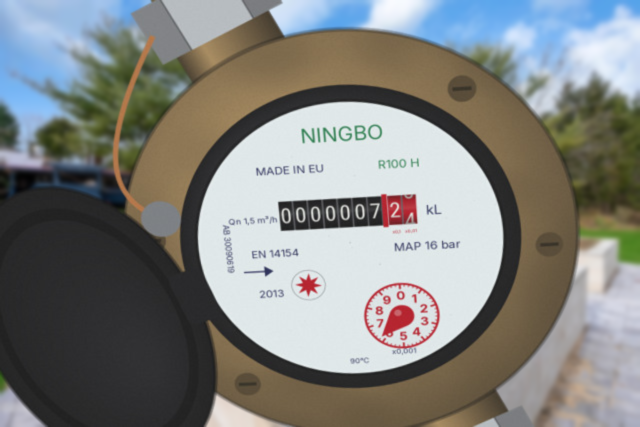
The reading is 7.236 kL
